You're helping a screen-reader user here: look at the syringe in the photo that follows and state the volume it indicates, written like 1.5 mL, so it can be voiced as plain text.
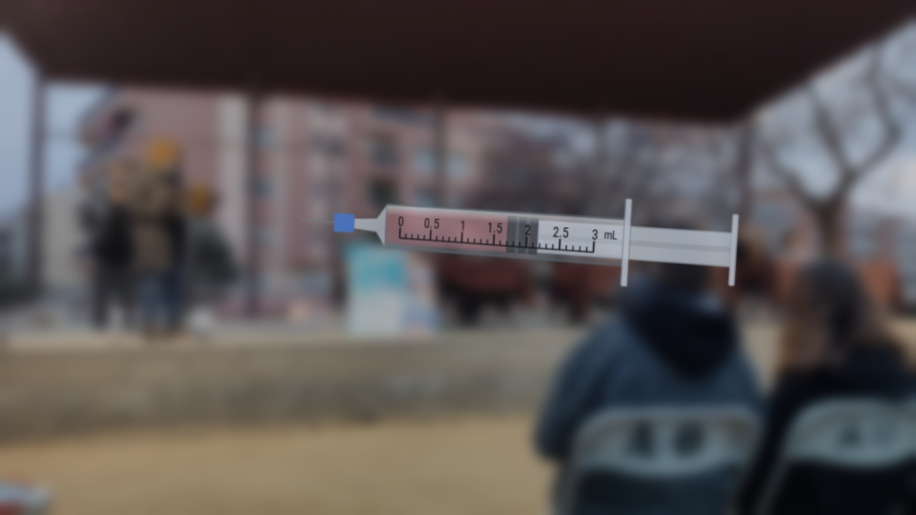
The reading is 1.7 mL
